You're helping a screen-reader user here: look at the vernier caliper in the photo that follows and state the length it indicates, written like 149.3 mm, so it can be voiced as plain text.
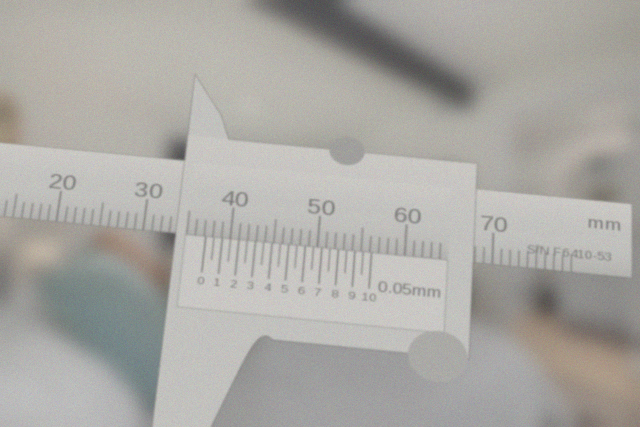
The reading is 37.2 mm
